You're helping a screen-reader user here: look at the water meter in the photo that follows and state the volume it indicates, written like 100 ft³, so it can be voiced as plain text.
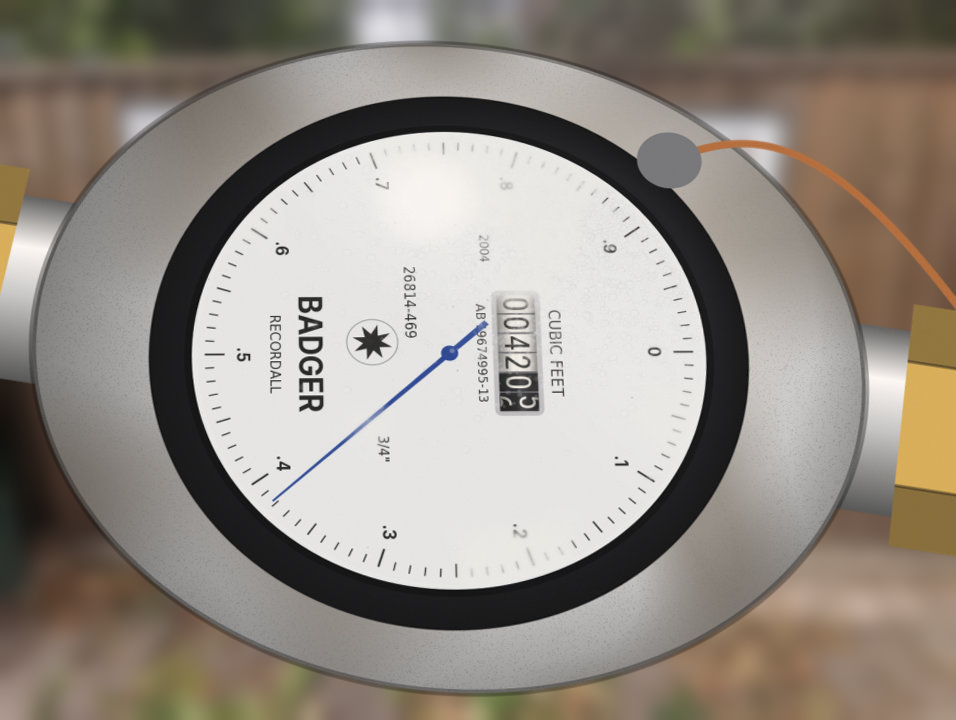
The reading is 4205.38 ft³
